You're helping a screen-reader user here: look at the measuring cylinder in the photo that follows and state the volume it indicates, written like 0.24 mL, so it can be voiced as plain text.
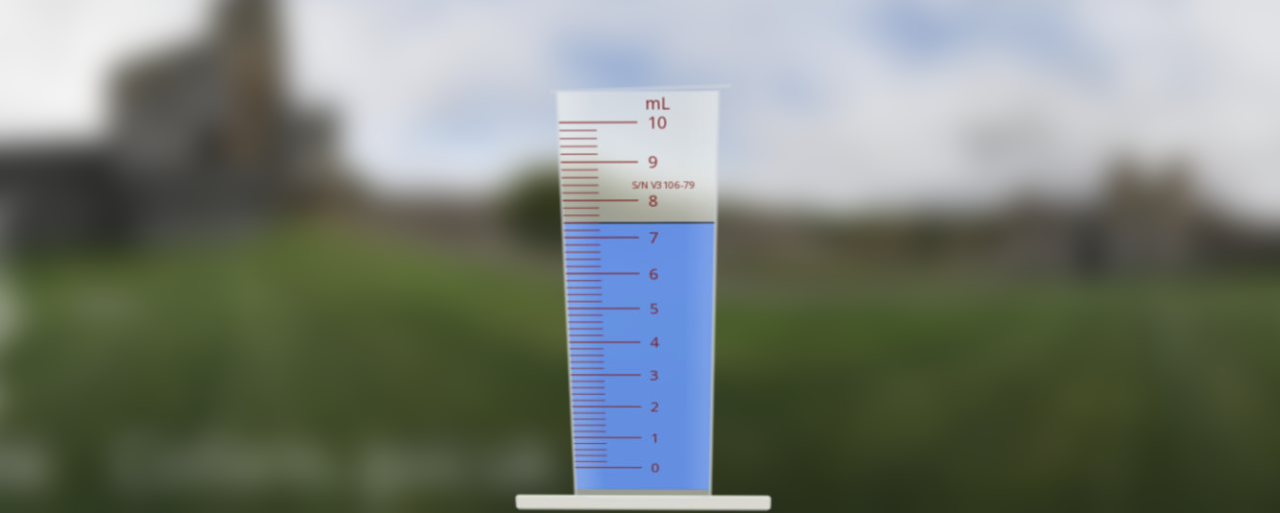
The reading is 7.4 mL
